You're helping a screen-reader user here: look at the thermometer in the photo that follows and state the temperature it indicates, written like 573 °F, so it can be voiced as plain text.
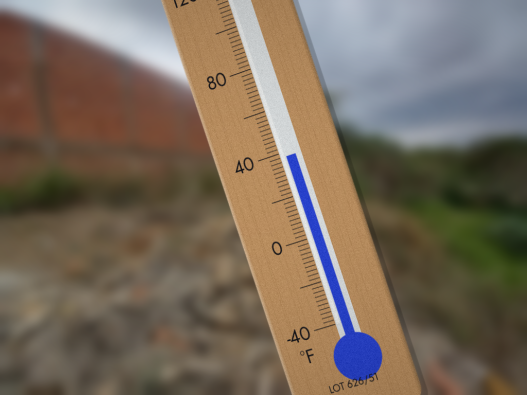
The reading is 38 °F
